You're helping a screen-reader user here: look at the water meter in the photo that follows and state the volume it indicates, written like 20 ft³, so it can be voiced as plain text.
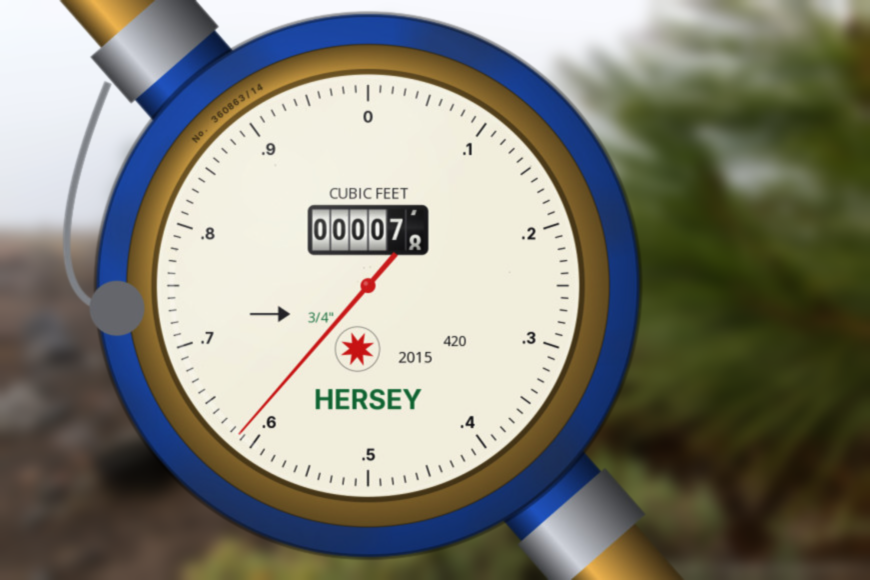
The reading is 77.61 ft³
